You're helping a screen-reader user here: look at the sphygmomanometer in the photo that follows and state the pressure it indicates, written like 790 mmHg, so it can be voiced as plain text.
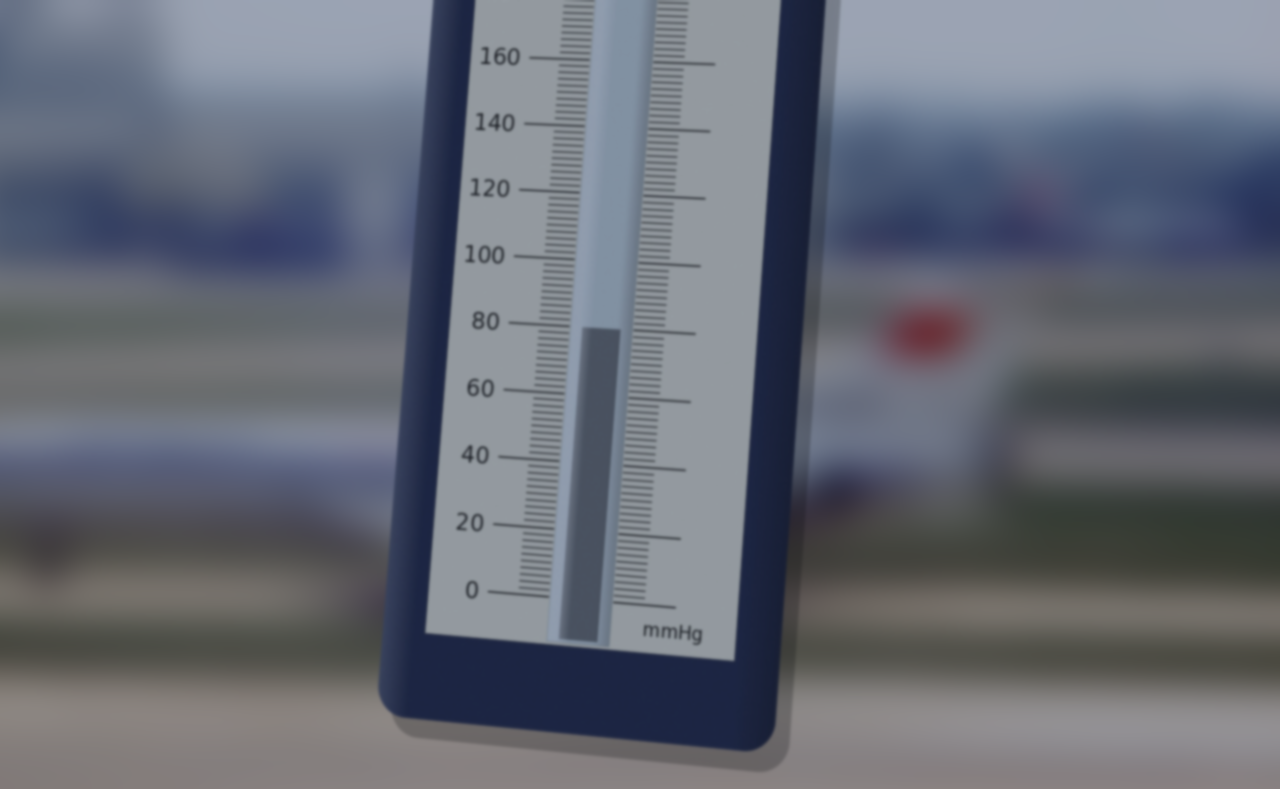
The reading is 80 mmHg
